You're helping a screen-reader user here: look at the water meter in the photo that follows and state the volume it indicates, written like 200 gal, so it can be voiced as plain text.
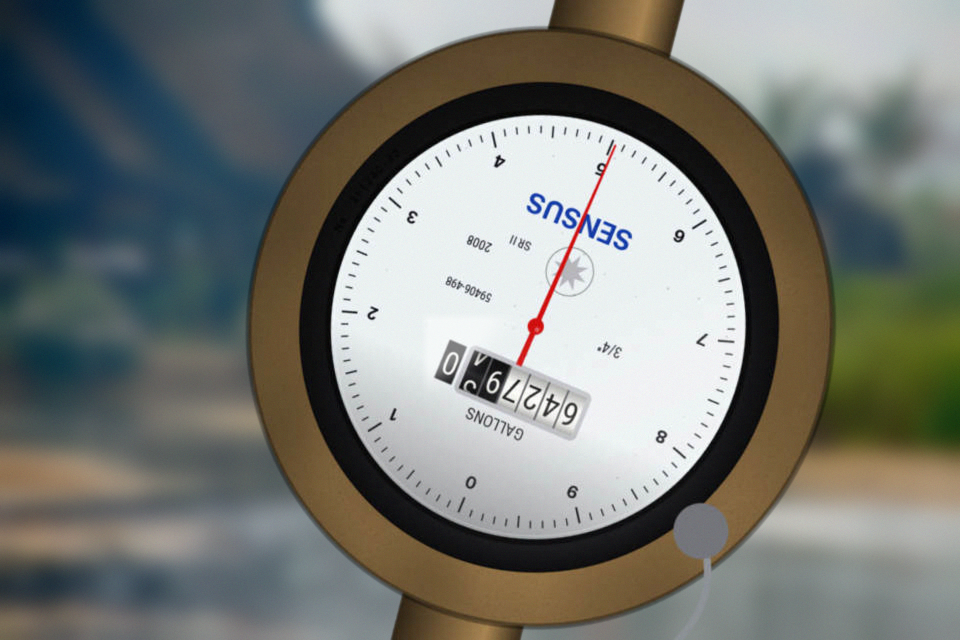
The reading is 6427935.0 gal
